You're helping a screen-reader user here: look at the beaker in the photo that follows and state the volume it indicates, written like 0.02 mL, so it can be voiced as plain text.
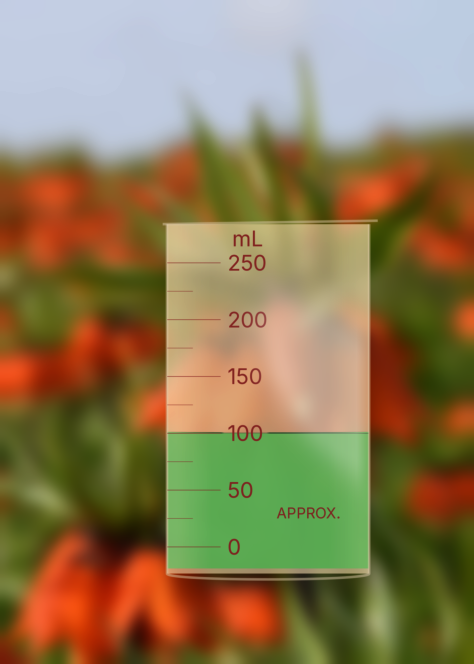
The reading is 100 mL
